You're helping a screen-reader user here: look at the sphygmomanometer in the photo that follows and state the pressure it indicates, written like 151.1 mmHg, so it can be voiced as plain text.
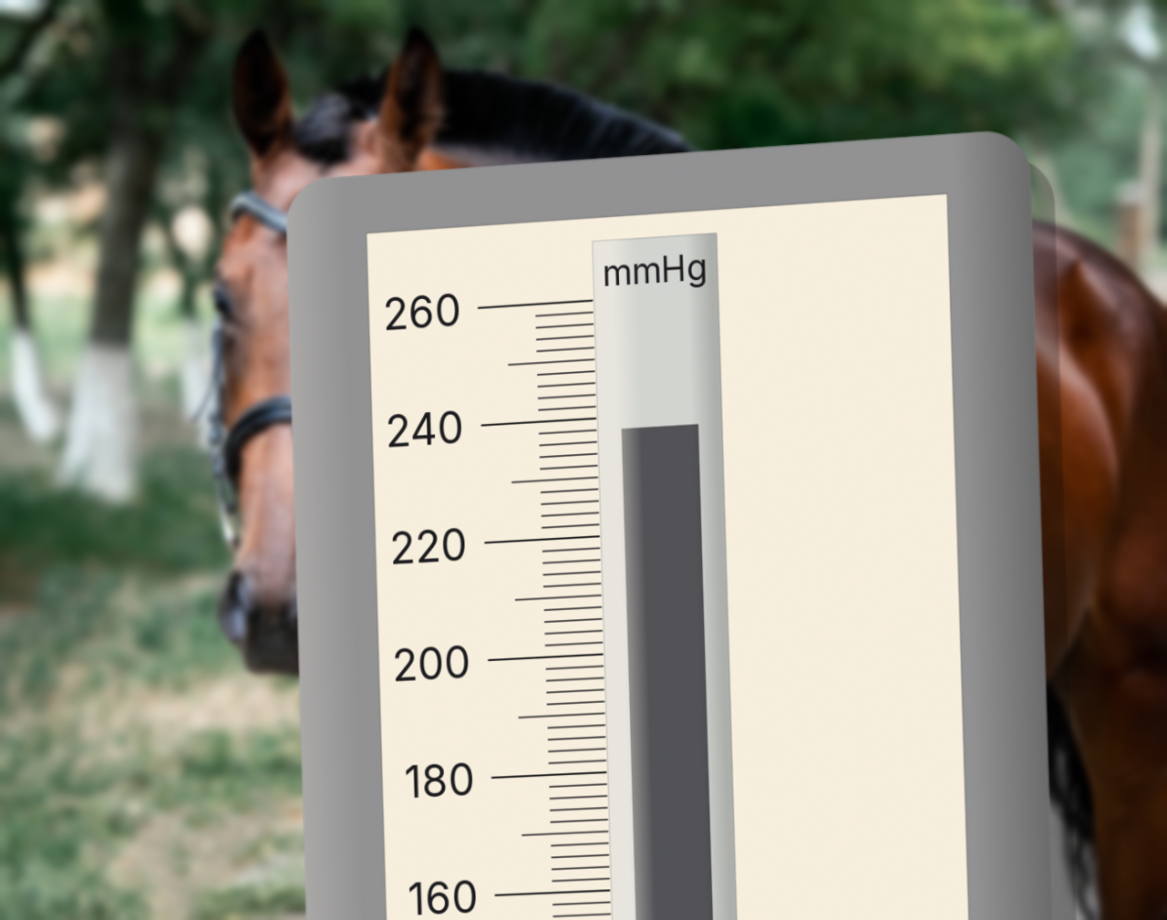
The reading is 238 mmHg
